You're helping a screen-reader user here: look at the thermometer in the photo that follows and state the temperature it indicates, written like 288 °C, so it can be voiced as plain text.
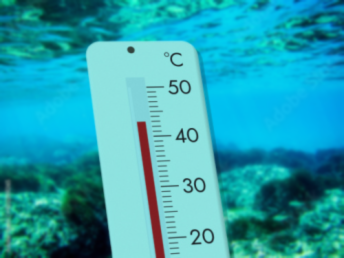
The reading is 43 °C
